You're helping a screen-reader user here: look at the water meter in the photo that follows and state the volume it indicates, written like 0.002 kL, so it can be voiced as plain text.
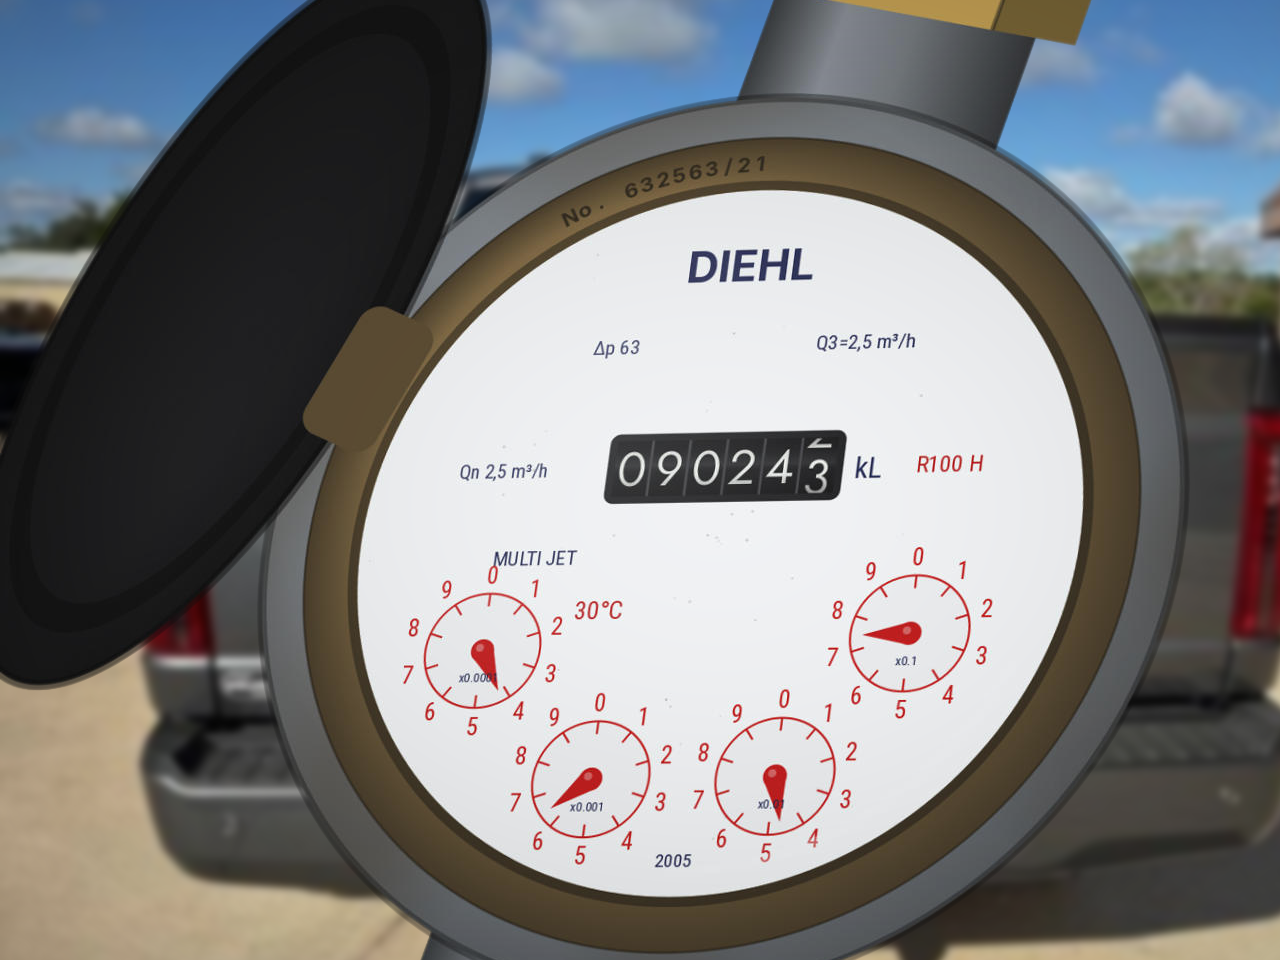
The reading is 90242.7464 kL
